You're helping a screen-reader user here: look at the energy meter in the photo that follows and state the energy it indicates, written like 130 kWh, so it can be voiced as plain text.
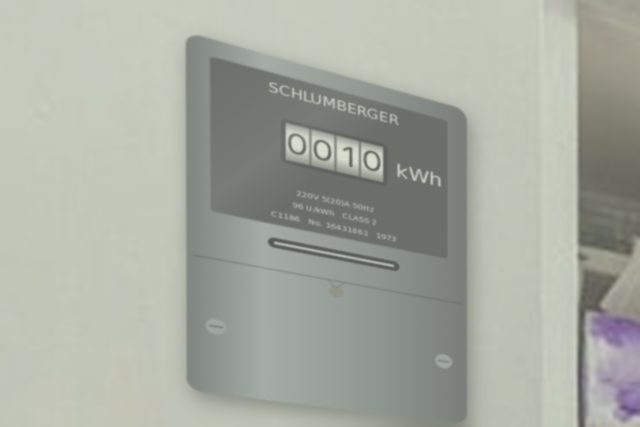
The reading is 10 kWh
